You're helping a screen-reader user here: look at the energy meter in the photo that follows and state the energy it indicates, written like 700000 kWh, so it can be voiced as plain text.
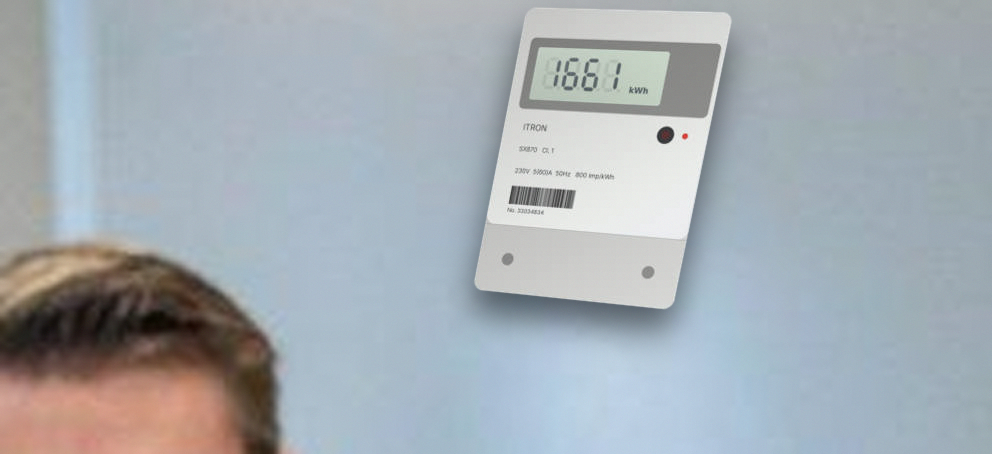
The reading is 1661 kWh
